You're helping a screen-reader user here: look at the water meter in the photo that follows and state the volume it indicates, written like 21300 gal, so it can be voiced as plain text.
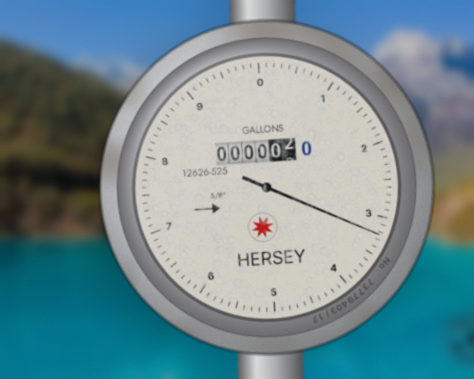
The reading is 23.2 gal
